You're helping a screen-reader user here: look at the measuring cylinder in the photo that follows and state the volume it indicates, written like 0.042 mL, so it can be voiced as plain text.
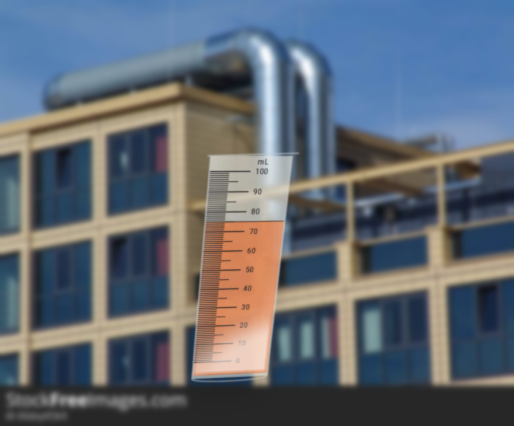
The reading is 75 mL
